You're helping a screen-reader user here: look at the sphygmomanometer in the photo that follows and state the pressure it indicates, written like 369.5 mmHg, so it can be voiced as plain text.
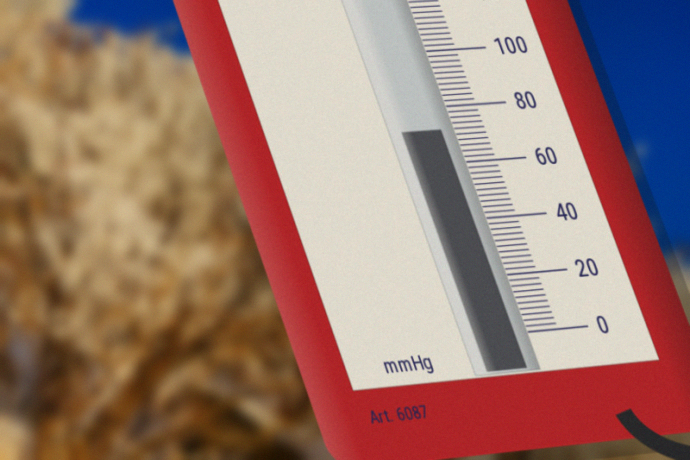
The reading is 72 mmHg
